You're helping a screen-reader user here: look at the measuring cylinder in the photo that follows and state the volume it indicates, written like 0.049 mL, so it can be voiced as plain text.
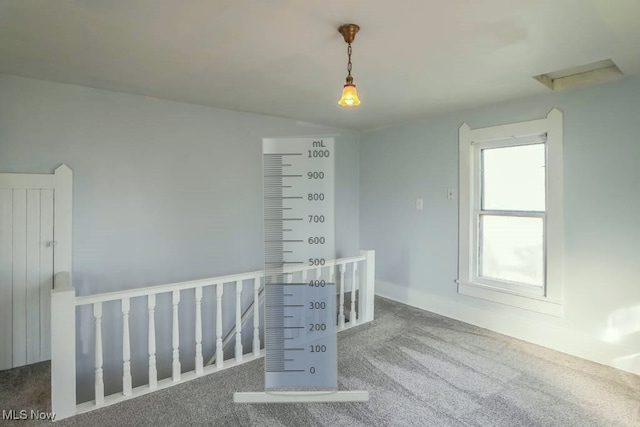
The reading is 400 mL
